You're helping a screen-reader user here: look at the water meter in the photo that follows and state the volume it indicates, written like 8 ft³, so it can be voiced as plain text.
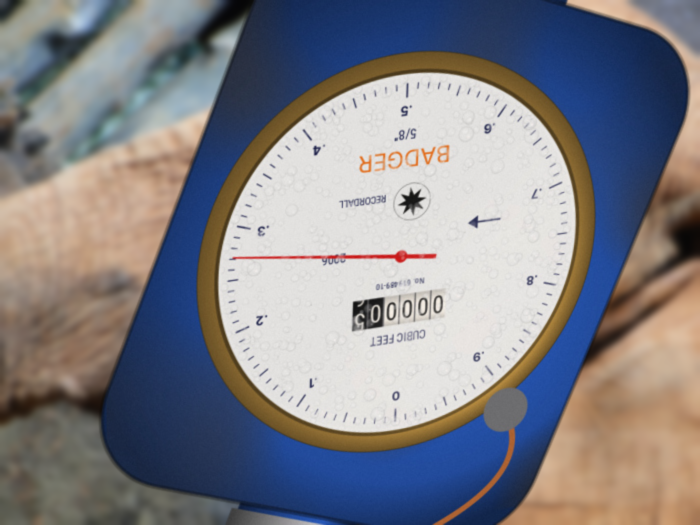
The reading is 5.27 ft³
